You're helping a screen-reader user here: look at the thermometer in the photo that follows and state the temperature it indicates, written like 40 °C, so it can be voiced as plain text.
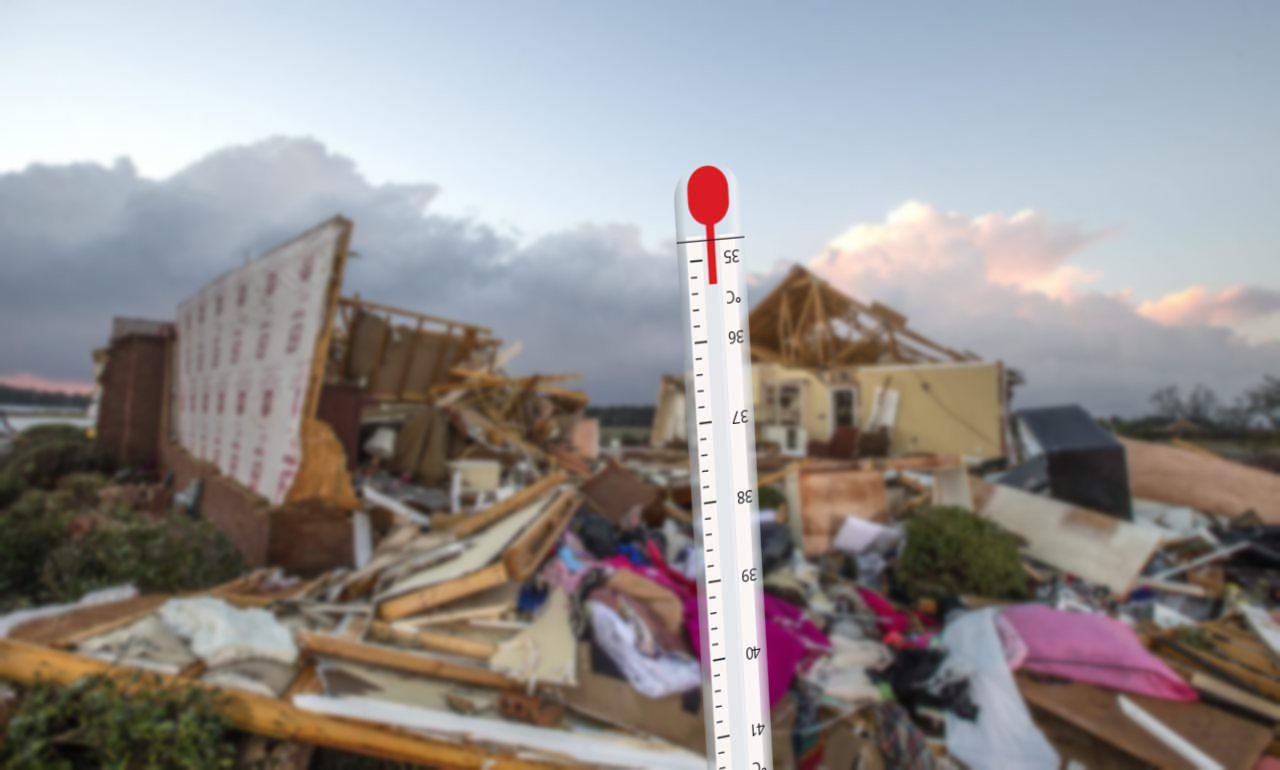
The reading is 35.3 °C
